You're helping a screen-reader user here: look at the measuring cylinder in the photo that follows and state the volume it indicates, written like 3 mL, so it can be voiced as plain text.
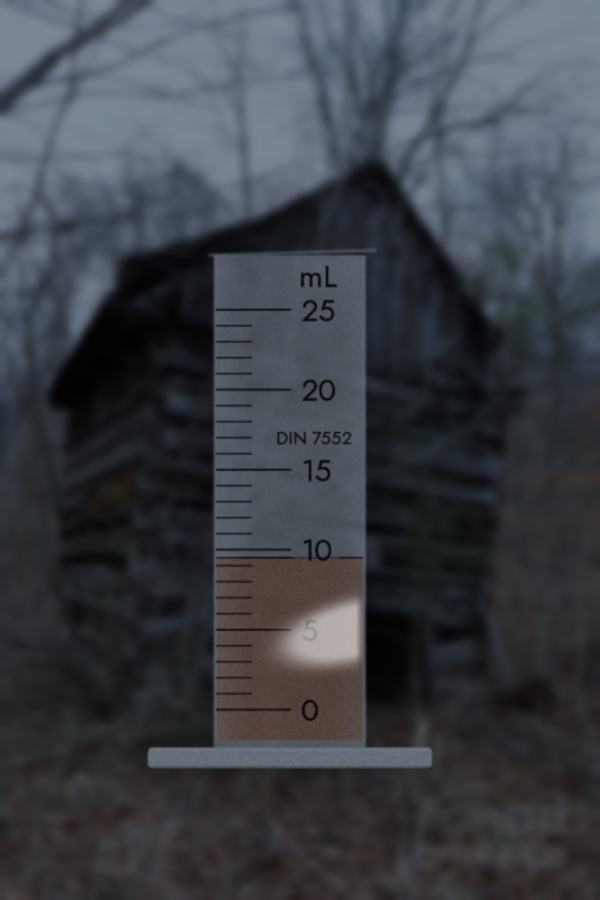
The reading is 9.5 mL
